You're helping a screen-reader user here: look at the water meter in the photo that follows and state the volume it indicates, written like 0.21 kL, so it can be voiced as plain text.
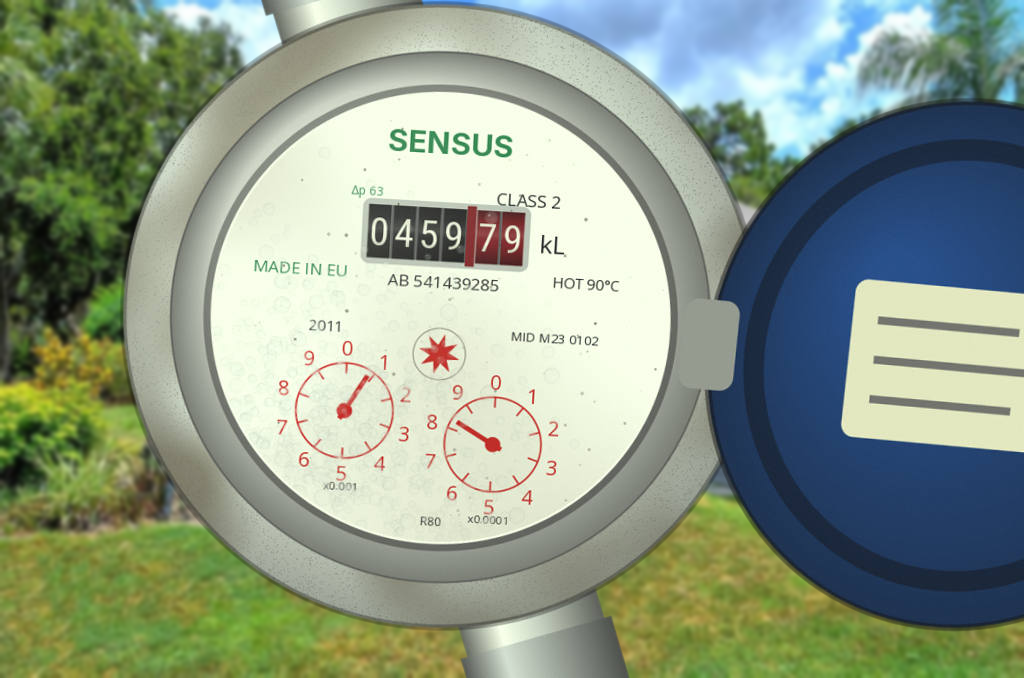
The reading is 459.7908 kL
